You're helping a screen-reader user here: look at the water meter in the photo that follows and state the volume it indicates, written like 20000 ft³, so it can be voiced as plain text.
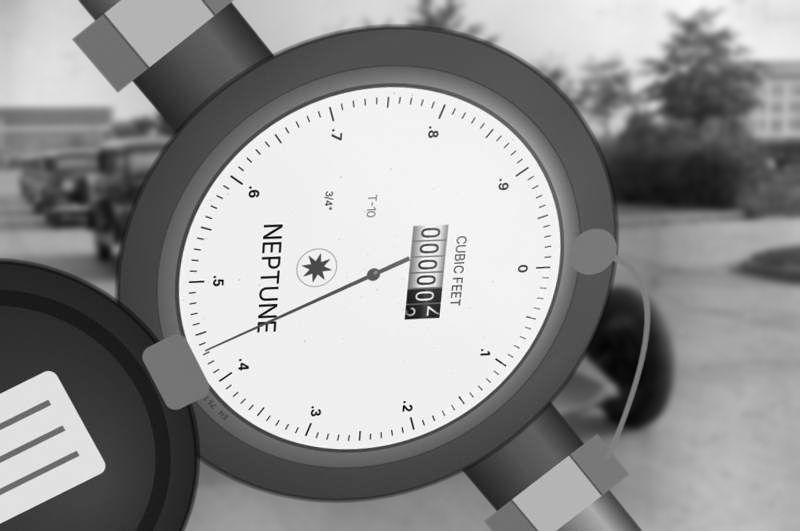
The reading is 2.43 ft³
